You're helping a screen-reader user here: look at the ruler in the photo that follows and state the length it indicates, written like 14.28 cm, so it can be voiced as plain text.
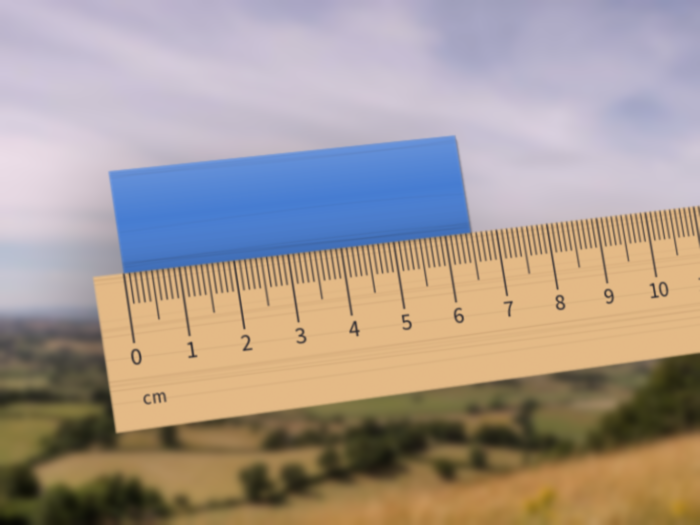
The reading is 6.5 cm
